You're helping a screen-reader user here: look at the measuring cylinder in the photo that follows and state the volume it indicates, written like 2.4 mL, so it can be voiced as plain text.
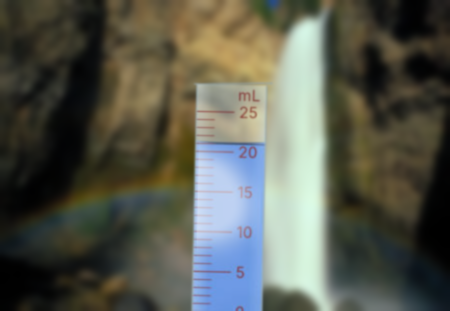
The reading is 21 mL
